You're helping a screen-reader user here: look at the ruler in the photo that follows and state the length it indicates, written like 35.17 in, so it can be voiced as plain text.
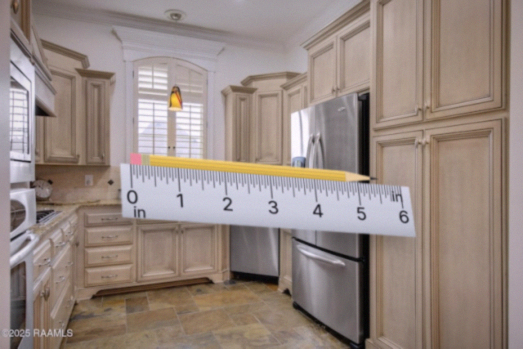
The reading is 5.5 in
